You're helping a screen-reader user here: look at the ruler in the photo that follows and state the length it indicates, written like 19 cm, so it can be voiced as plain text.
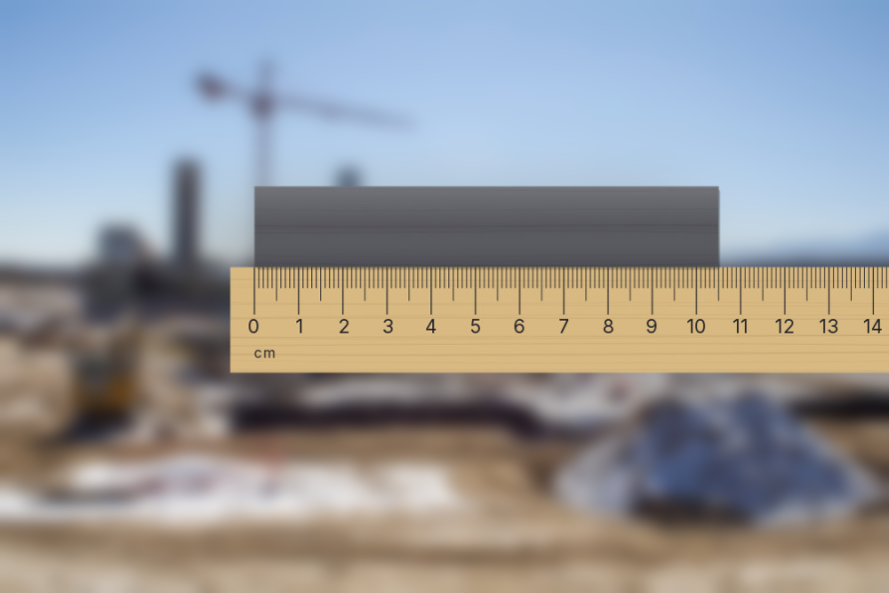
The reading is 10.5 cm
